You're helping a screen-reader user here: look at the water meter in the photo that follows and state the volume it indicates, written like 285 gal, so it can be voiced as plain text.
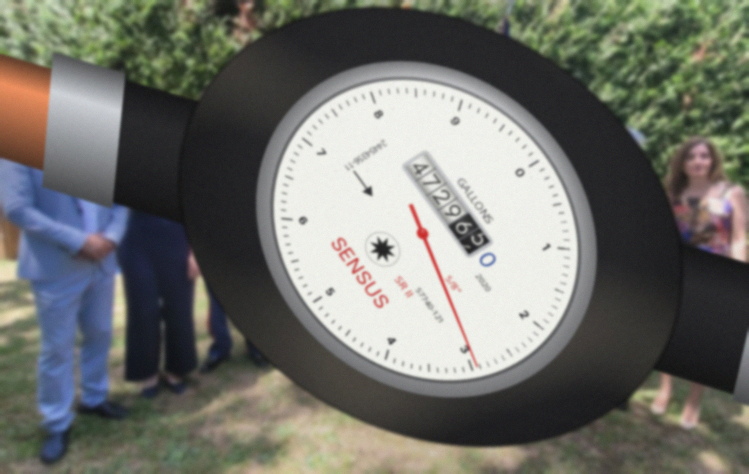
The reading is 4729652.9 gal
